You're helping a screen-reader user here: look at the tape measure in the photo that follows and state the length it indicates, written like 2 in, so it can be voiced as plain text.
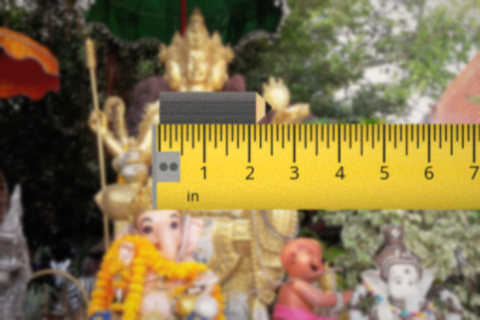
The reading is 2.5 in
